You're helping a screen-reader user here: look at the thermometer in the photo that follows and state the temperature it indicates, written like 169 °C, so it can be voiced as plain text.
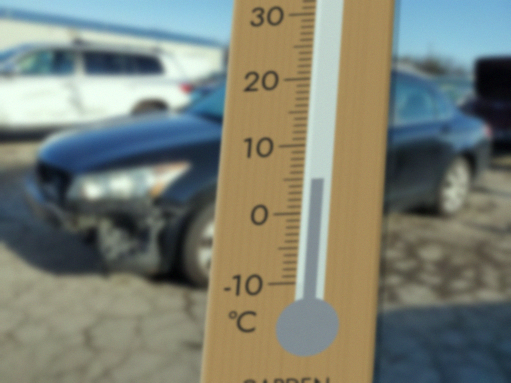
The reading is 5 °C
